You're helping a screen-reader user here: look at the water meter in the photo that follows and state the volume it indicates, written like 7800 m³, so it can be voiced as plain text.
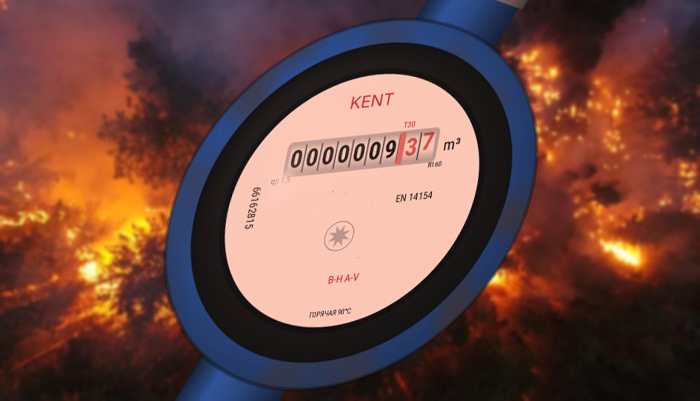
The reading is 9.37 m³
